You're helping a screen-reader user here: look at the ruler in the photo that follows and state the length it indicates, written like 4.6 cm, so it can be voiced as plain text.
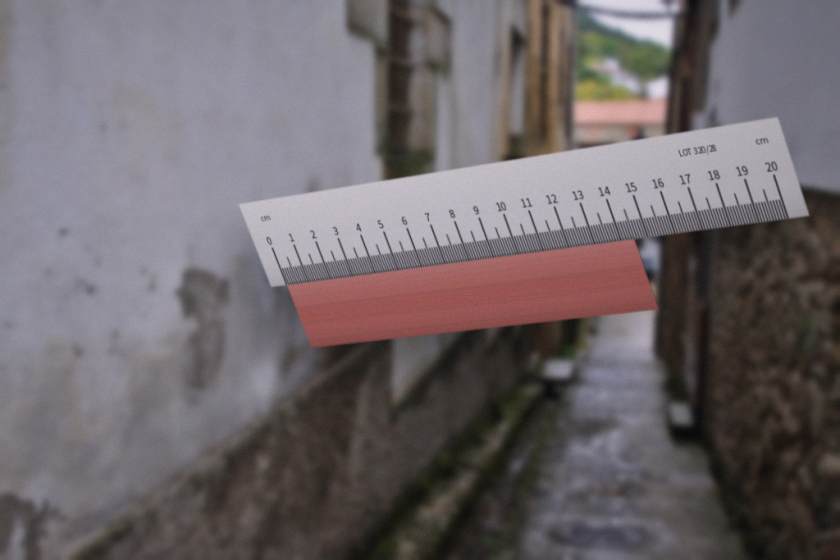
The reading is 14.5 cm
